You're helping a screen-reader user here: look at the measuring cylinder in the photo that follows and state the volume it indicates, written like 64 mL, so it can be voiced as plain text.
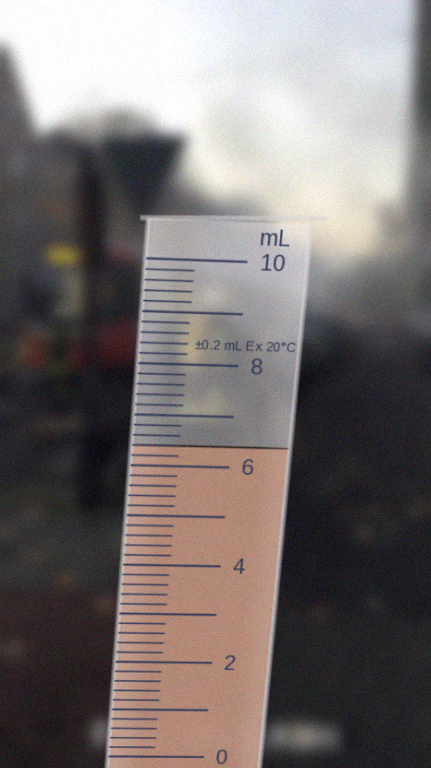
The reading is 6.4 mL
